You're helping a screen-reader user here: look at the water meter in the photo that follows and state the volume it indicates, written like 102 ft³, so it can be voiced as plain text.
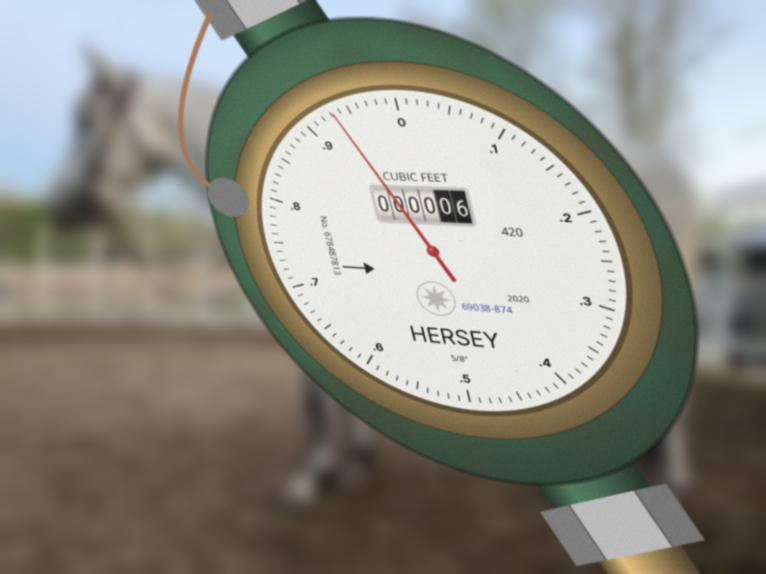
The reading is 5.93 ft³
